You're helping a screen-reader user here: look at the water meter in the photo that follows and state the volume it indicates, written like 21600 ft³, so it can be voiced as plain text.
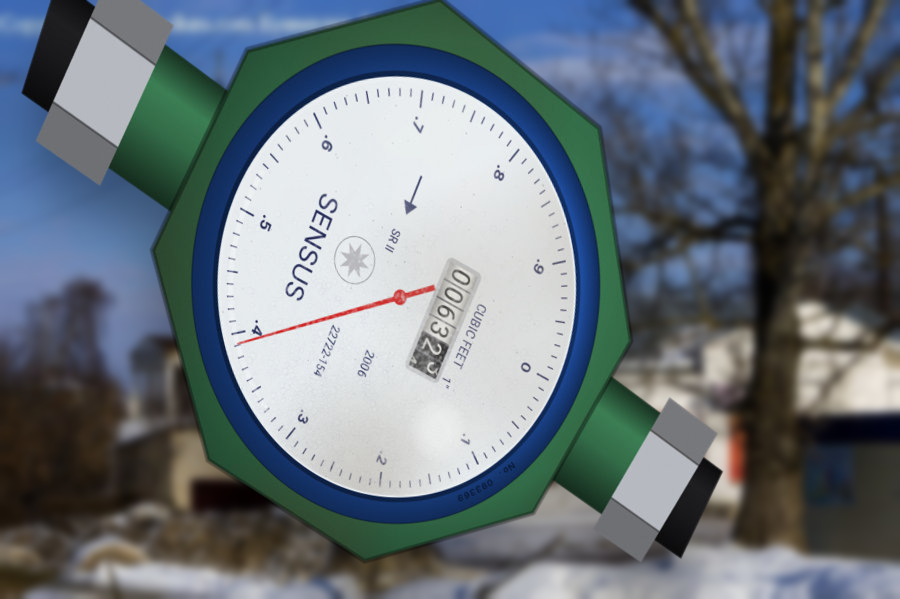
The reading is 6323.39 ft³
